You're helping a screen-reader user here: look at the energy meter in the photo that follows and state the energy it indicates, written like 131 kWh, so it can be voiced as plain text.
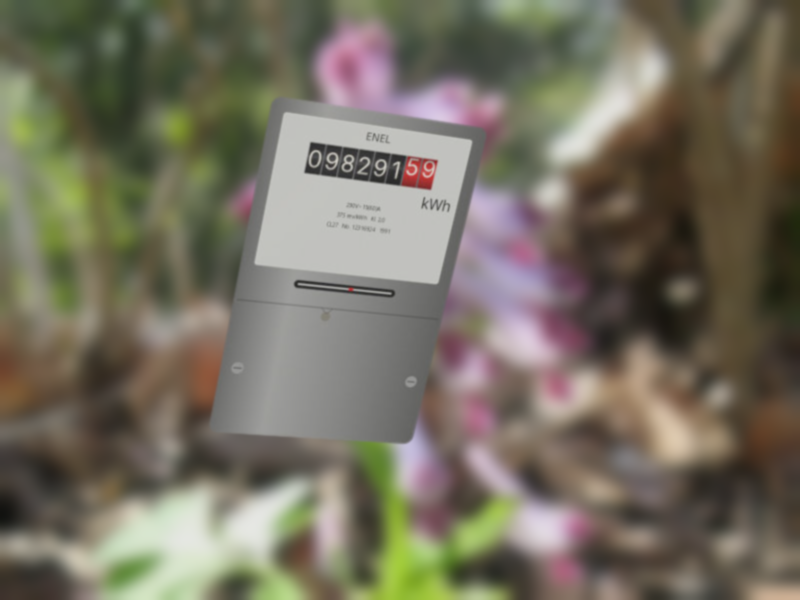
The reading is 98291.59 kWh
